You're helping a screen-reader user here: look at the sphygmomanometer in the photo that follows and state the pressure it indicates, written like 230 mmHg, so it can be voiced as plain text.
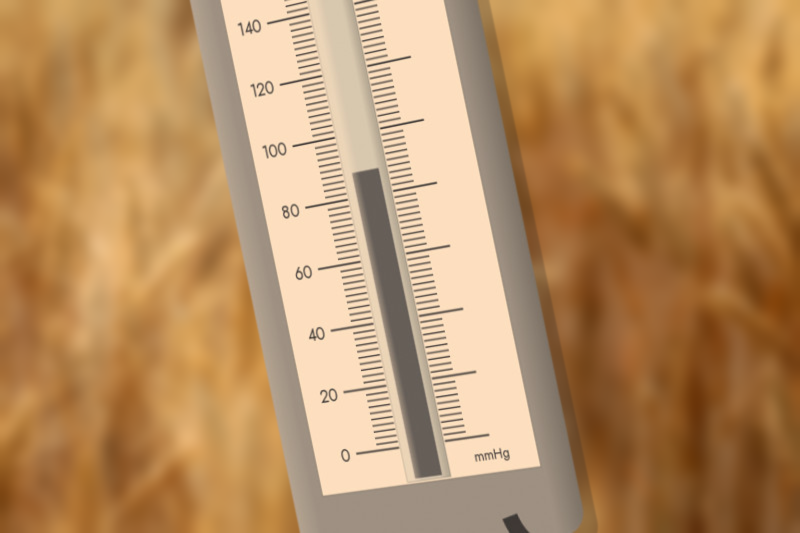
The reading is 88 mmHg
